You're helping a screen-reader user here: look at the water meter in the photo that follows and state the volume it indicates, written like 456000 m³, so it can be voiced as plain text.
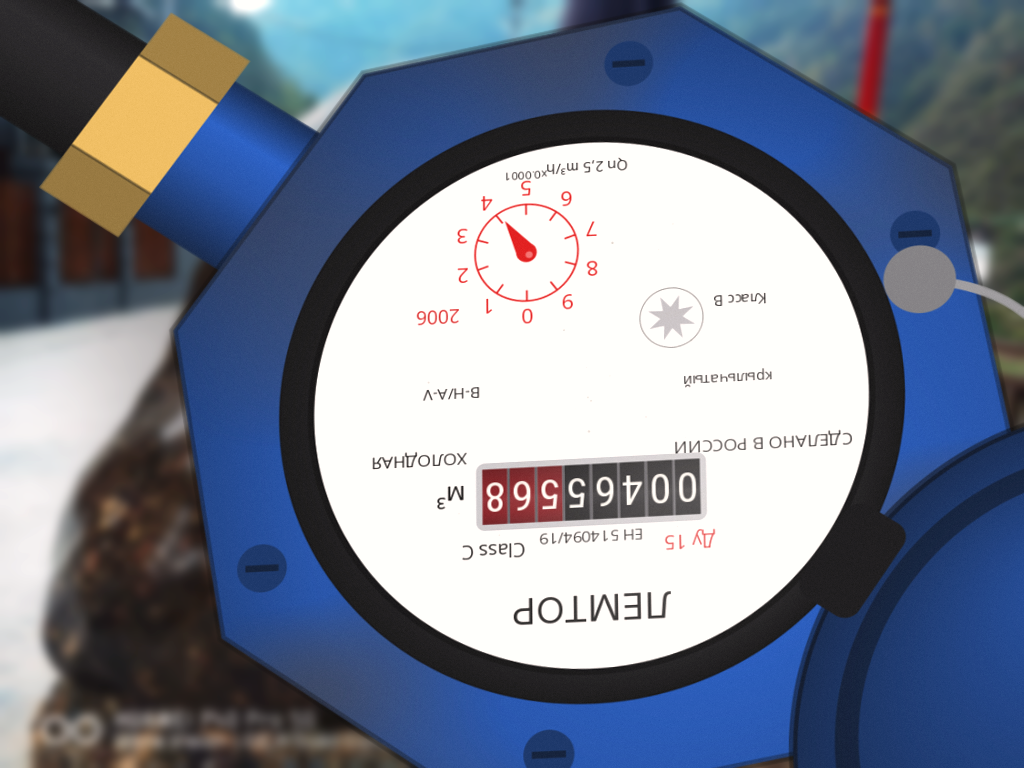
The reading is 465.5684 m³
